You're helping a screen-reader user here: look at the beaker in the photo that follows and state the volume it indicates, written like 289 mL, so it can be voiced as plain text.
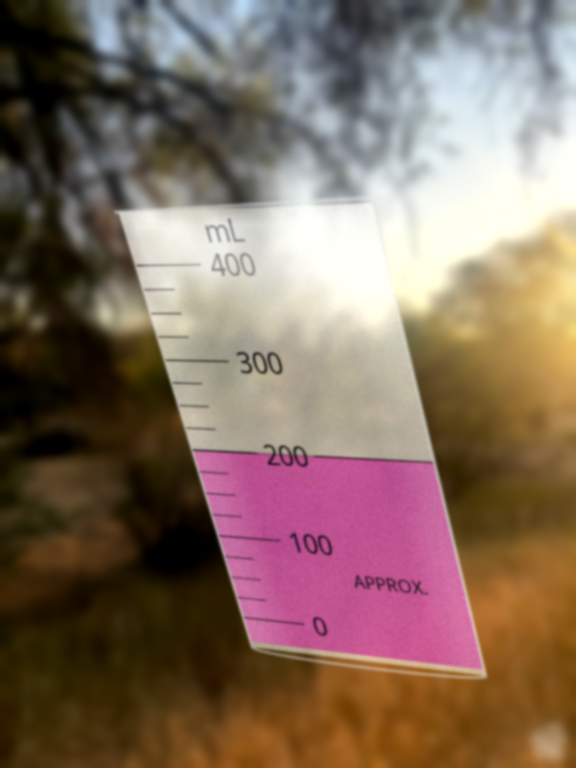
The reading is 200 mL
